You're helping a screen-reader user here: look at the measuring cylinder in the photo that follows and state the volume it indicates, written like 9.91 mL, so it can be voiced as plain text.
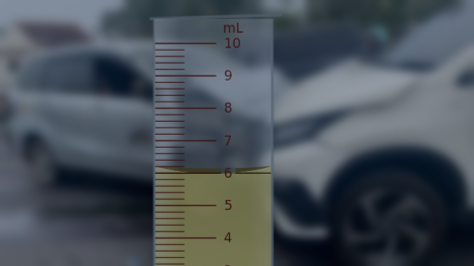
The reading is 6 mL
